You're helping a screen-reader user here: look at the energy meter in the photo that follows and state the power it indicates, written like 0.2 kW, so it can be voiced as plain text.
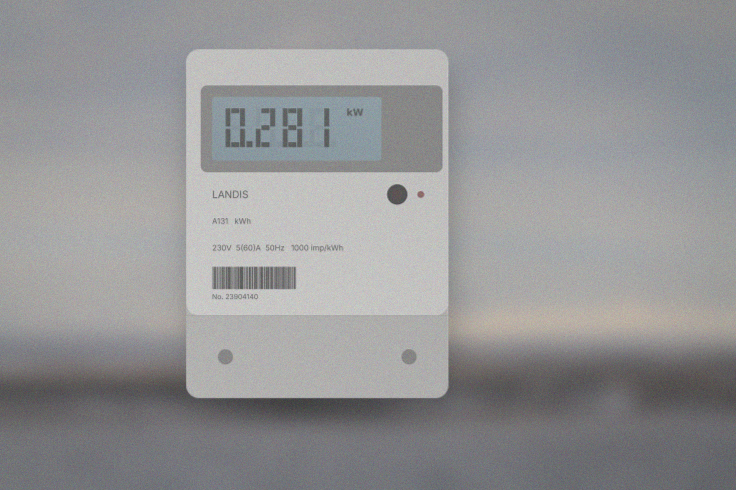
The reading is 0.281 kW
